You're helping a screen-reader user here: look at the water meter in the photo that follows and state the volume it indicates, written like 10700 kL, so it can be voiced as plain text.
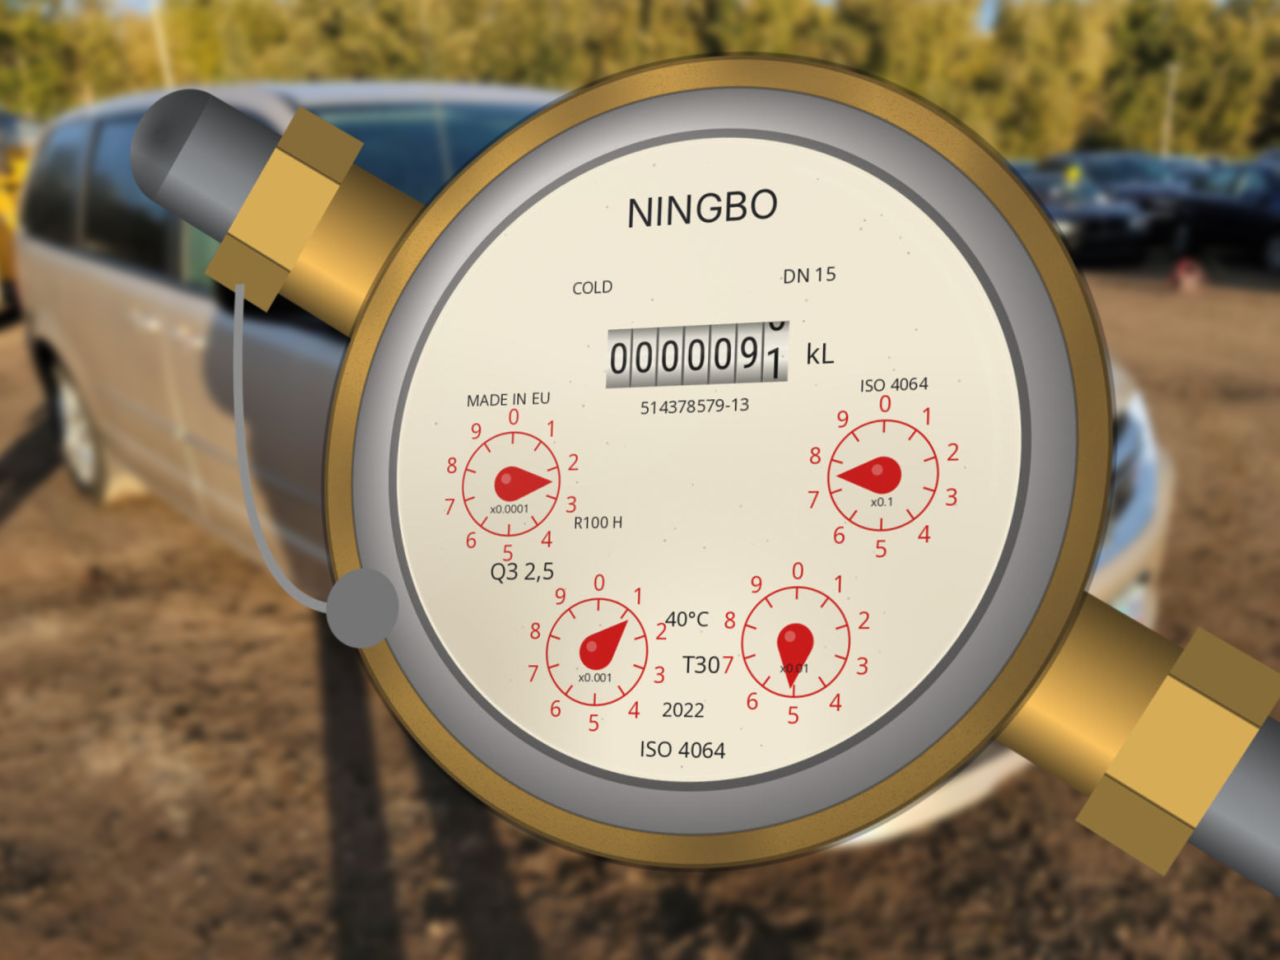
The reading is 90.7512 kL
